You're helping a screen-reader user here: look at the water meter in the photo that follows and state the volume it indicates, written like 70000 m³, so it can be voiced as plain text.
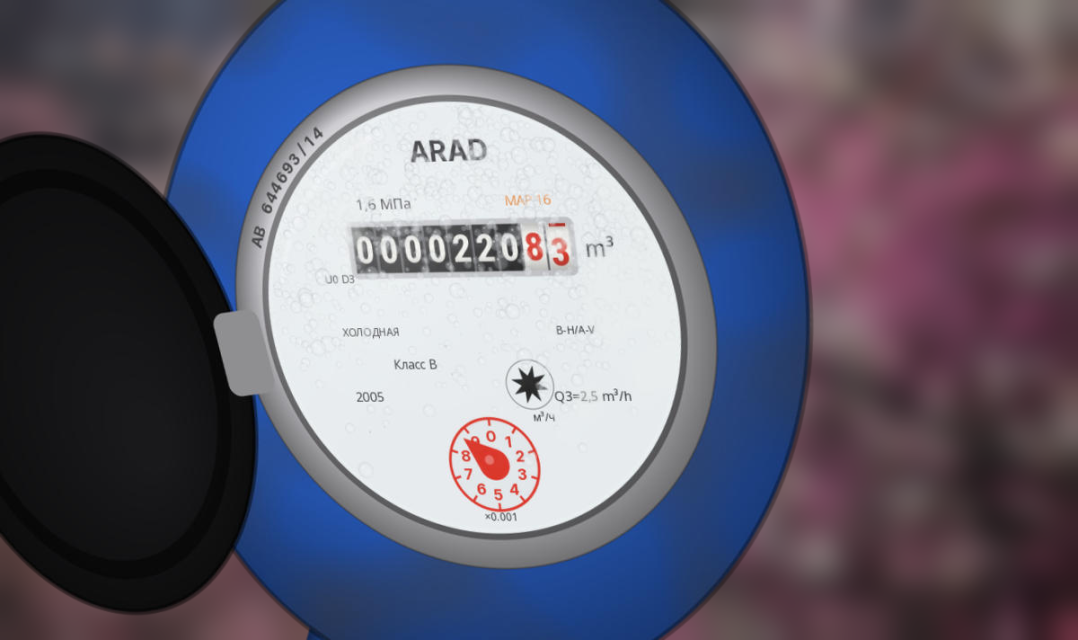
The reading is 220.828 m³
